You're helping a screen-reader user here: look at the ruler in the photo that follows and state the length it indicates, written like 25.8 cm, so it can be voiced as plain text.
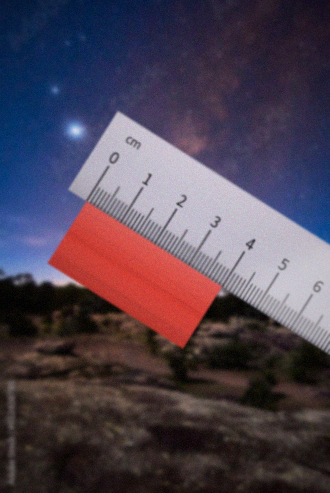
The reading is 4 cm
